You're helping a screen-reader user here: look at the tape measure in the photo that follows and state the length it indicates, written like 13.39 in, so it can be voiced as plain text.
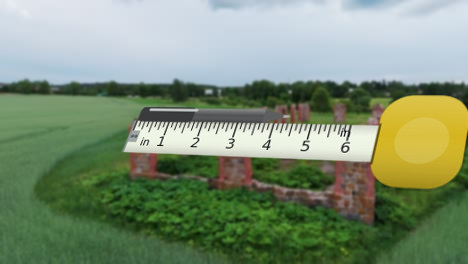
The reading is 4.375 in
